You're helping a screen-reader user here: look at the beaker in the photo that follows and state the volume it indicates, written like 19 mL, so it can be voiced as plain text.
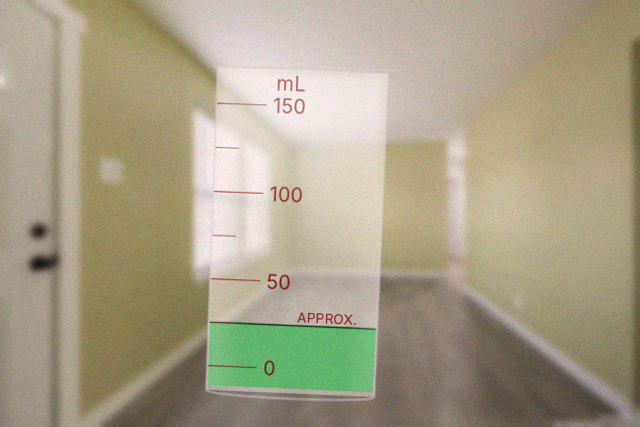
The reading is 25 mL
